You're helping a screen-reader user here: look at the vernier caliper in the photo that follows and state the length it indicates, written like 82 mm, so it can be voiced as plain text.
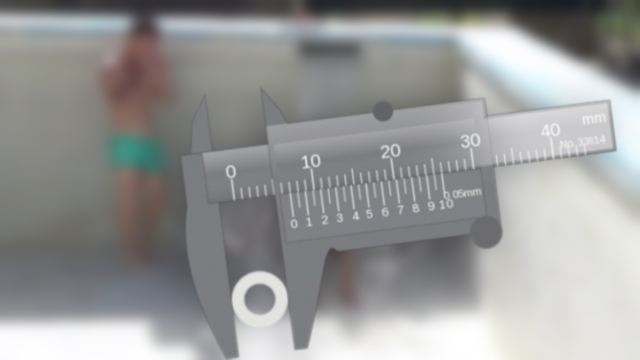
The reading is 7.0 mm
